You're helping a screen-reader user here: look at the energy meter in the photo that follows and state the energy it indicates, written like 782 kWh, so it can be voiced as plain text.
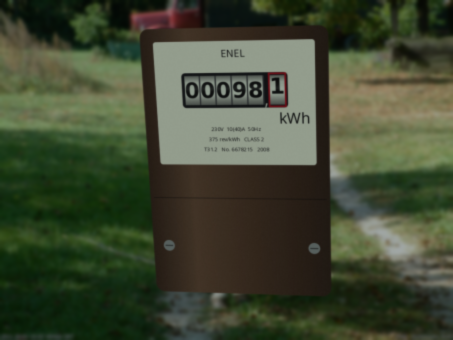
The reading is 98.1 kWh
